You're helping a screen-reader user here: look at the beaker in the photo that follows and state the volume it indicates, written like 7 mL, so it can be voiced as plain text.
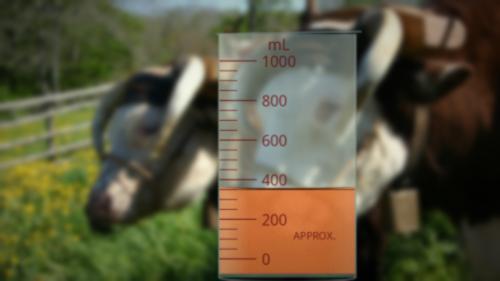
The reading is 350 mL
